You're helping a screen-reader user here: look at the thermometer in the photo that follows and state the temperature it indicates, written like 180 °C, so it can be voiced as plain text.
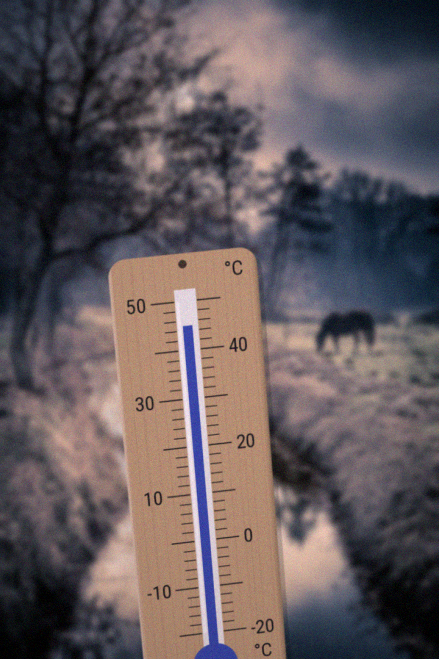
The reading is 45 °C
